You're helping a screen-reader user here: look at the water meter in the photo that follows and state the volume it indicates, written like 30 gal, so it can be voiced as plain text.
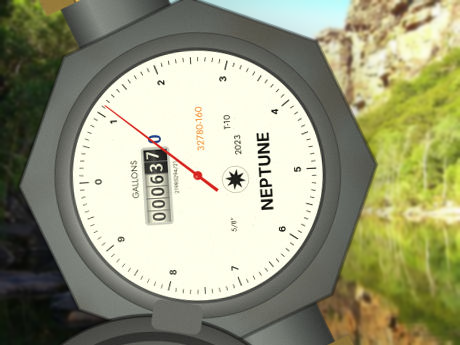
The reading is 6371.1 gal
